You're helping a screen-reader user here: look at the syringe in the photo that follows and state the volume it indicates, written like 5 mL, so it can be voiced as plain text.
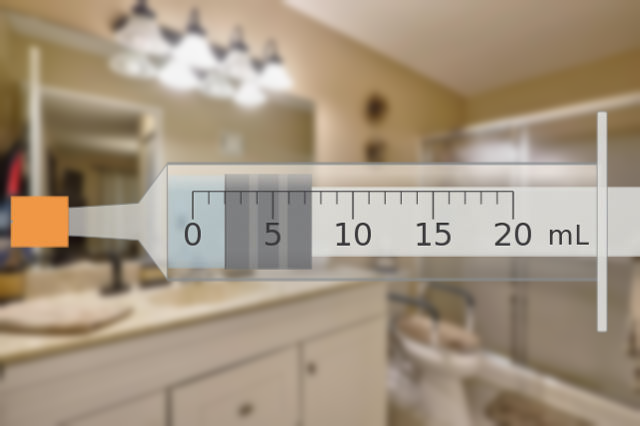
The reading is 2 mL
